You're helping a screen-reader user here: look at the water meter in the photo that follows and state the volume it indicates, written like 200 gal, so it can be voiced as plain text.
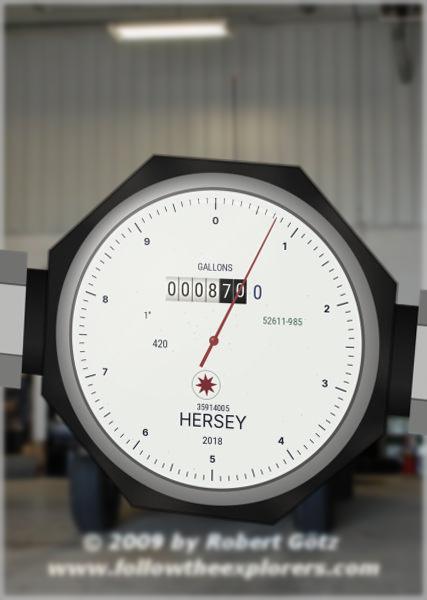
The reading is 8700.7 gal
